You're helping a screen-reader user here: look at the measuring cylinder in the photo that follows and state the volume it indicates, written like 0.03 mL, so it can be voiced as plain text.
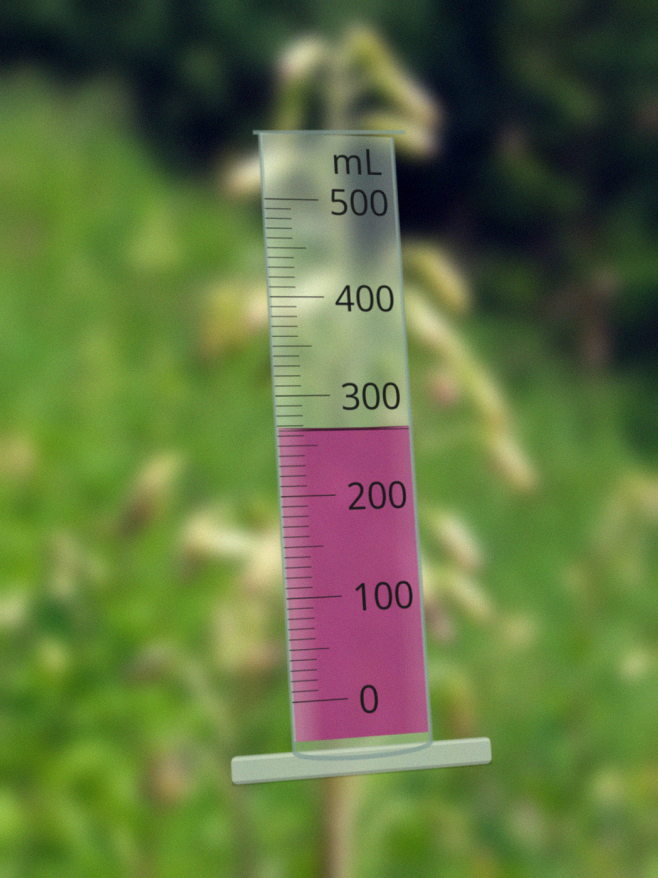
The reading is 265 mL
